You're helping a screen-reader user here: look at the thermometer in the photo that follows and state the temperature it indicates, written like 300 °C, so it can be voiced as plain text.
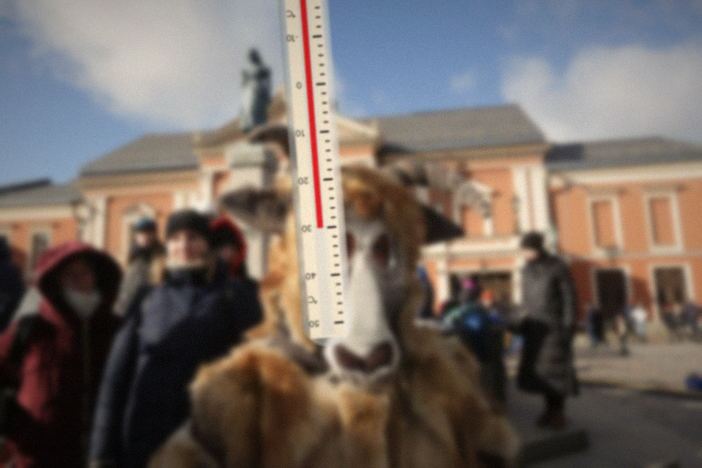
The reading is 30 °C
